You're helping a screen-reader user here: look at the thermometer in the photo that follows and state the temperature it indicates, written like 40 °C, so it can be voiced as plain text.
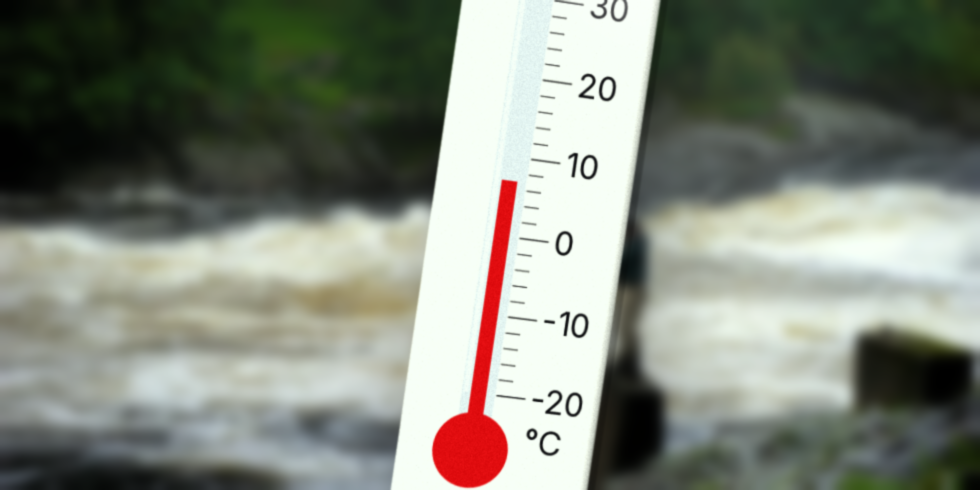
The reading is 7 °C
